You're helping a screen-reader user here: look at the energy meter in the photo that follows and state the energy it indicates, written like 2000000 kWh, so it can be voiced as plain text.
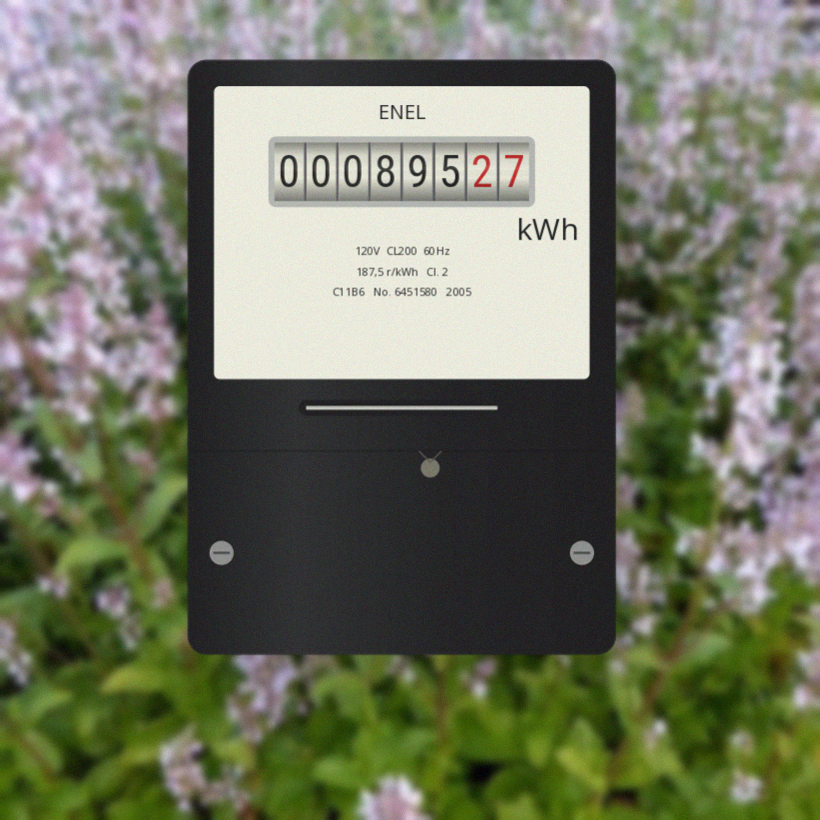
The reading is 895.27 kWh
